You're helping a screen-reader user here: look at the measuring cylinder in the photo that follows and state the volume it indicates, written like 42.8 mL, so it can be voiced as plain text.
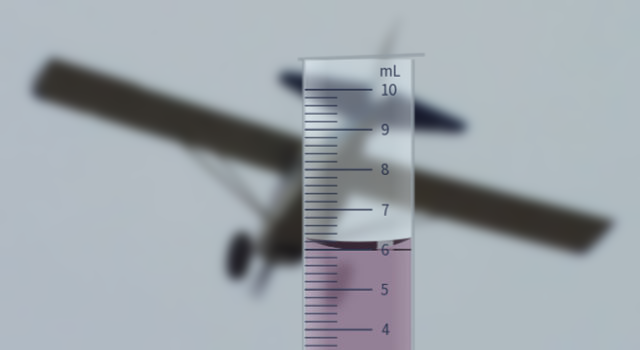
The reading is 6 mL
